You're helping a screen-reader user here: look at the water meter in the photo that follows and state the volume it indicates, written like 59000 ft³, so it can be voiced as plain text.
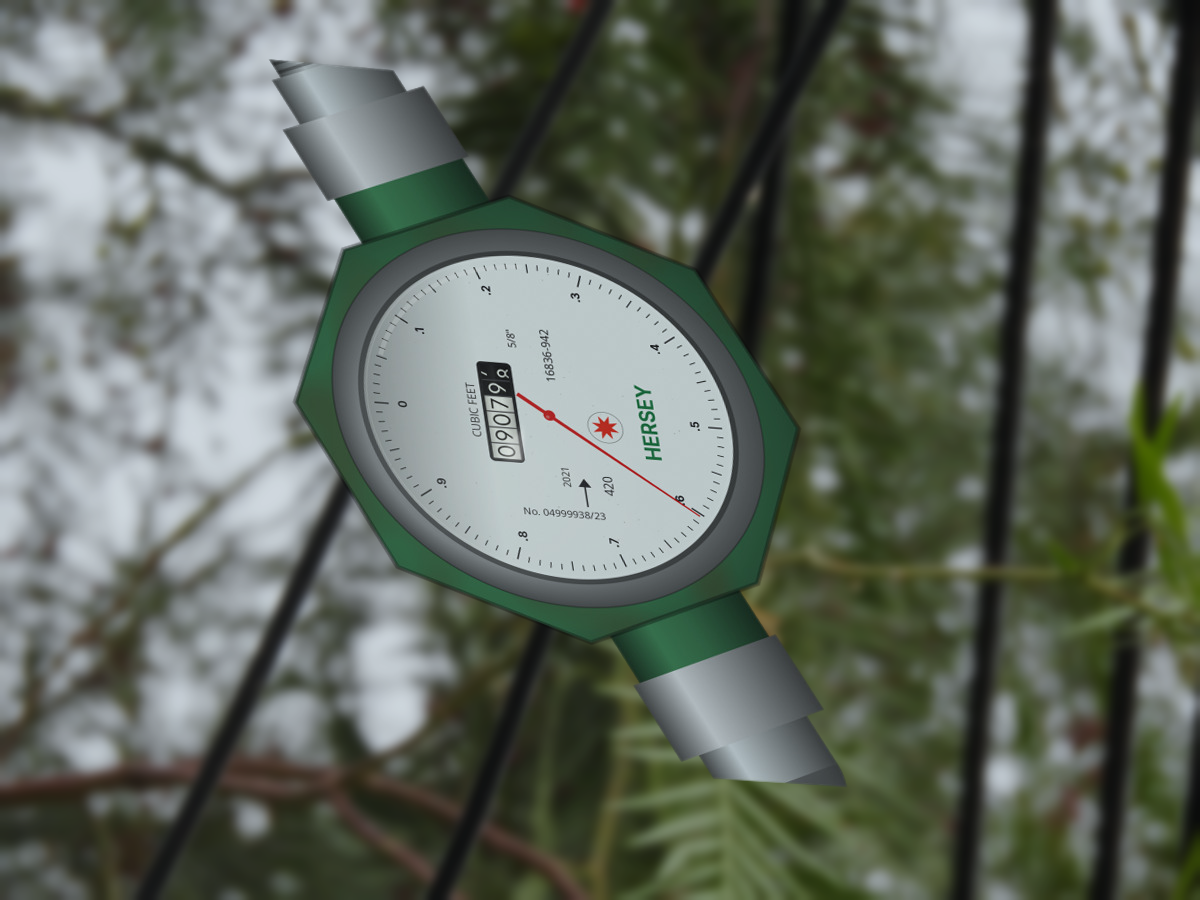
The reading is 90797.60 ft³
